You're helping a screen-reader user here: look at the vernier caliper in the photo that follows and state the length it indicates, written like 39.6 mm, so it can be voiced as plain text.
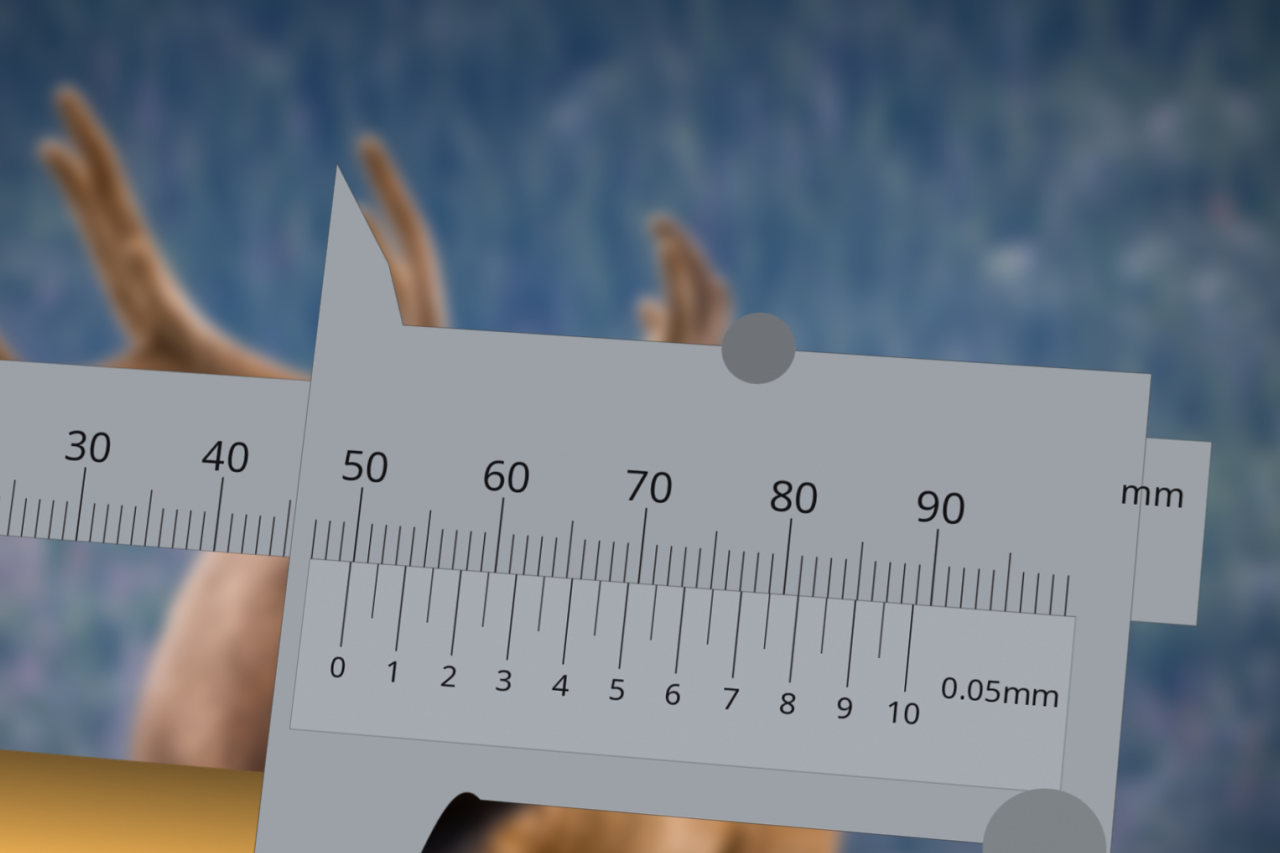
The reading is 49.8 mm
